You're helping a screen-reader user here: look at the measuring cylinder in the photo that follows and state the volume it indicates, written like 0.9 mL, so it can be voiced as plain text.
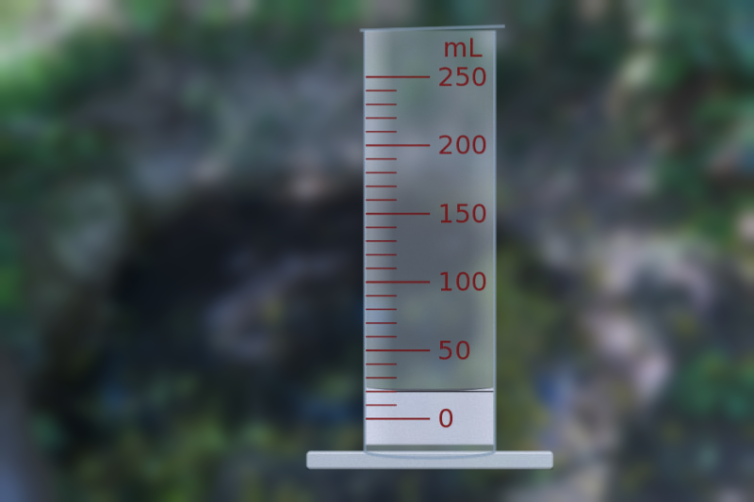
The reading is 20 mL
